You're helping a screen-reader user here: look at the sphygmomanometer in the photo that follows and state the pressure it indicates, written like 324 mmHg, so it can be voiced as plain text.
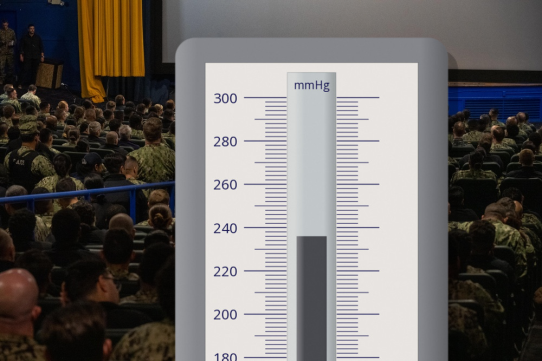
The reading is 236 mmHg
